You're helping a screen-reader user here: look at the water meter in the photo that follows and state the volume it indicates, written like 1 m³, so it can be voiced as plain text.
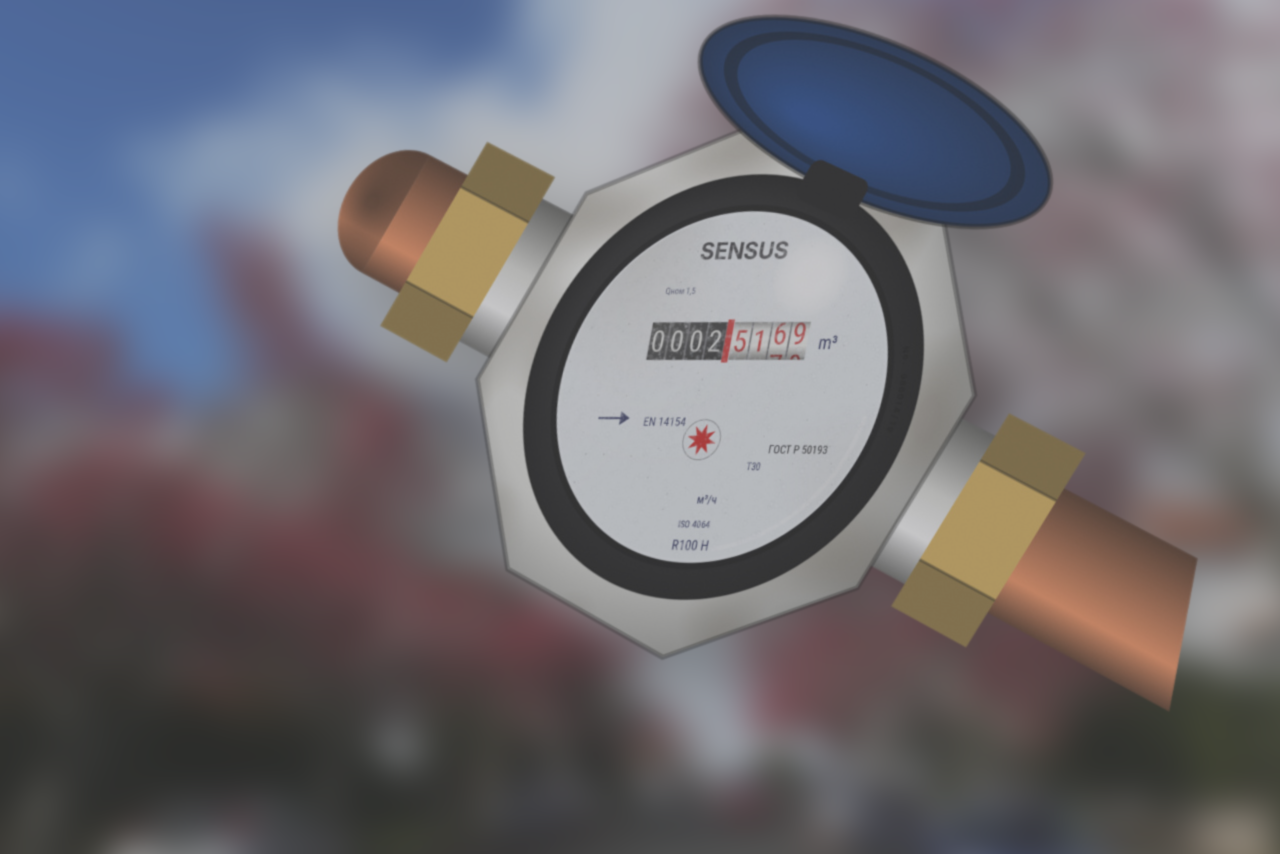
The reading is 2.5169 m³
